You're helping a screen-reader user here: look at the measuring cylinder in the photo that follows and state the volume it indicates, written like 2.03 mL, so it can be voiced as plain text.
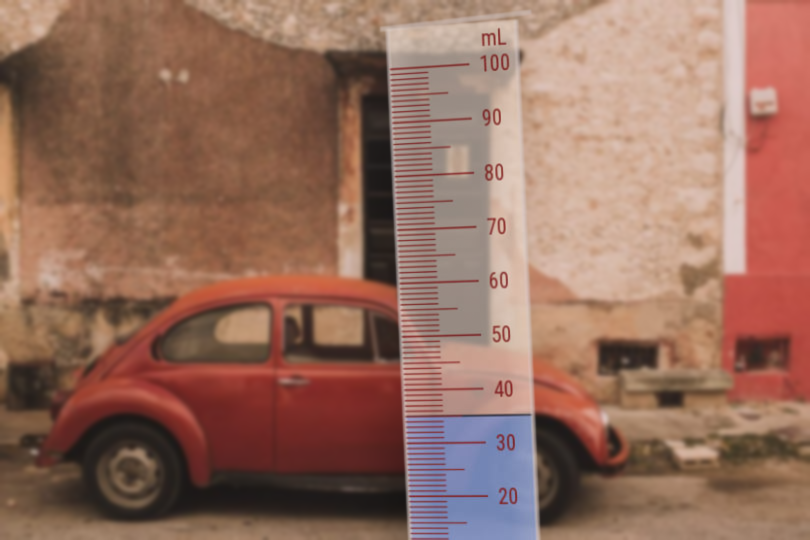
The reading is 35 mL
